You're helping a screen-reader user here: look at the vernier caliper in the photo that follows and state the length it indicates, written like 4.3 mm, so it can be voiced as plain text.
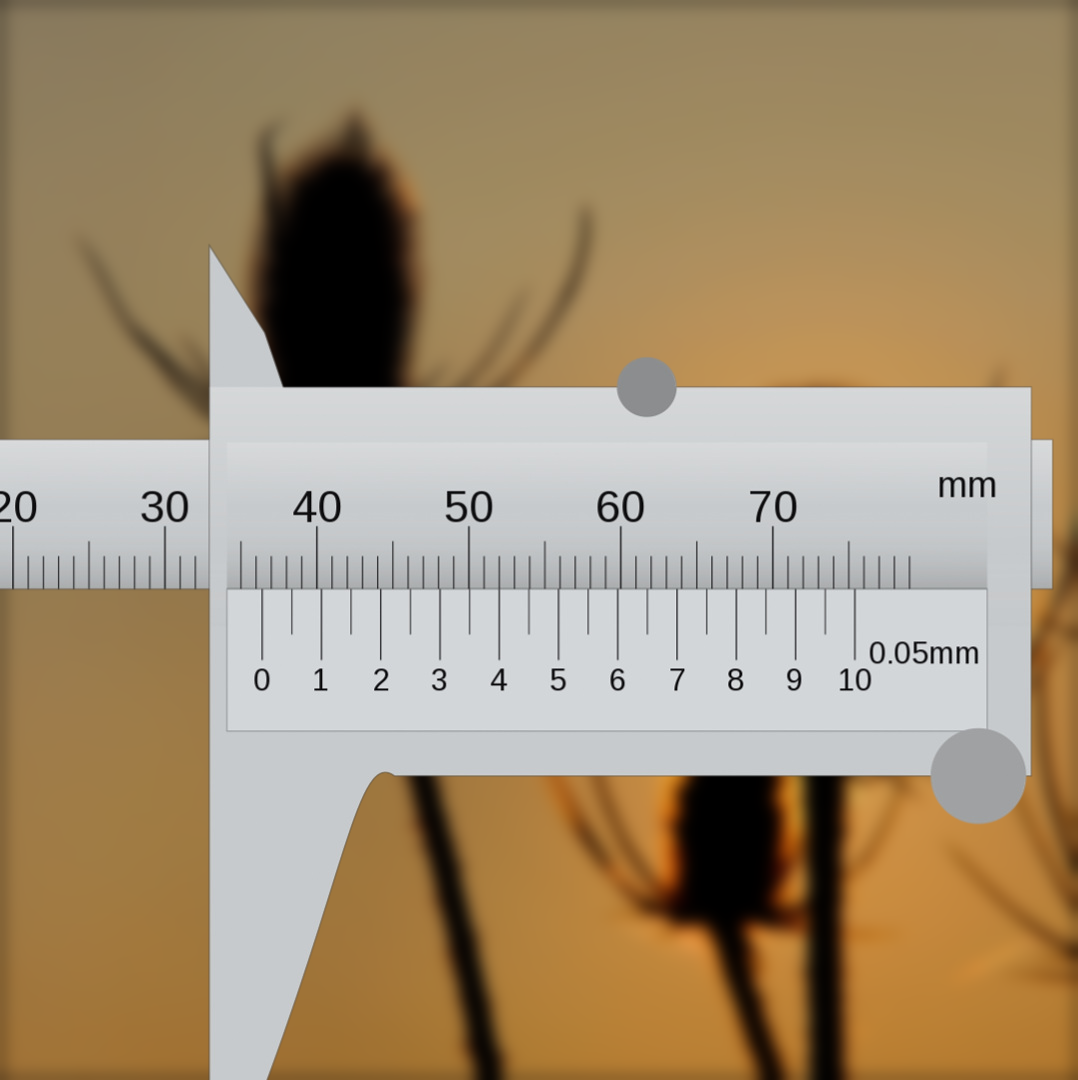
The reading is 36.4 mm
